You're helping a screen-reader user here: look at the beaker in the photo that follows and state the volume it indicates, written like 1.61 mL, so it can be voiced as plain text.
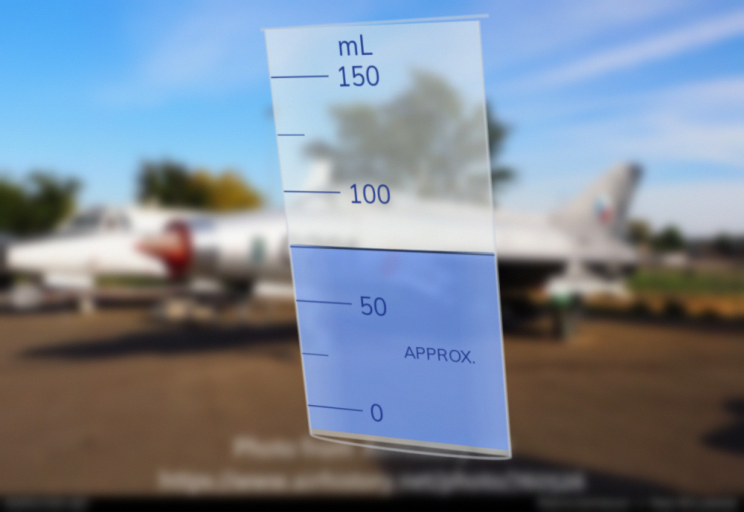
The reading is 75 mL
